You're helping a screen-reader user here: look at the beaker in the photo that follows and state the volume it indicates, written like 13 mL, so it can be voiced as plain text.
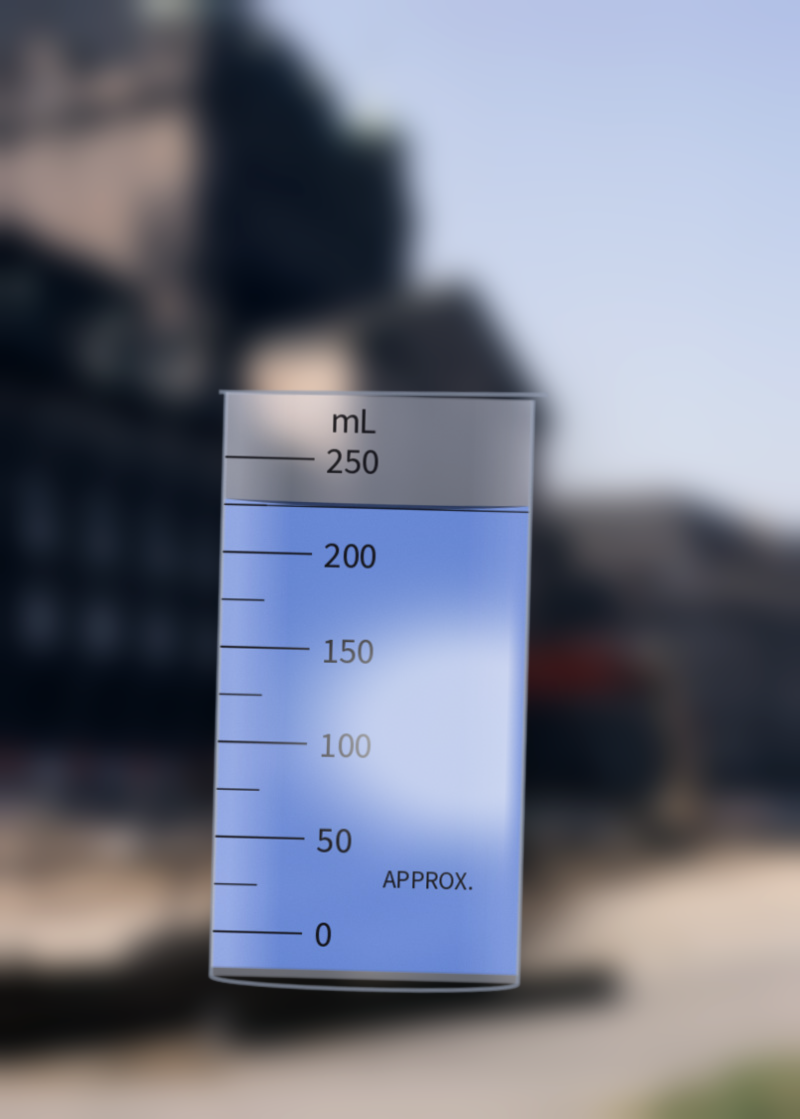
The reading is 225 mL
